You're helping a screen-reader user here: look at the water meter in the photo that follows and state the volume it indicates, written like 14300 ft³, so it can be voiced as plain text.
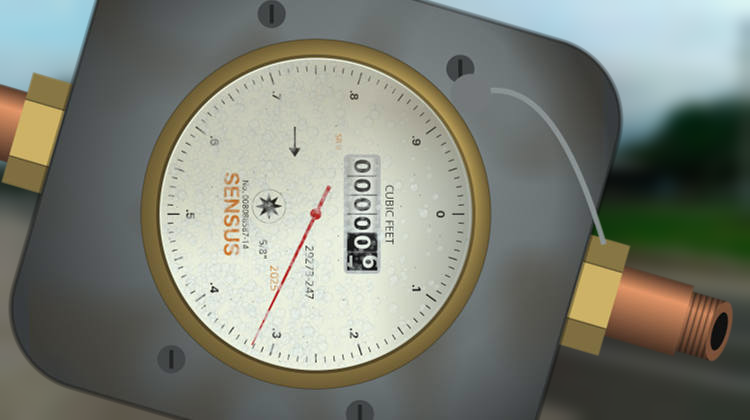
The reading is 6.32 ft³
